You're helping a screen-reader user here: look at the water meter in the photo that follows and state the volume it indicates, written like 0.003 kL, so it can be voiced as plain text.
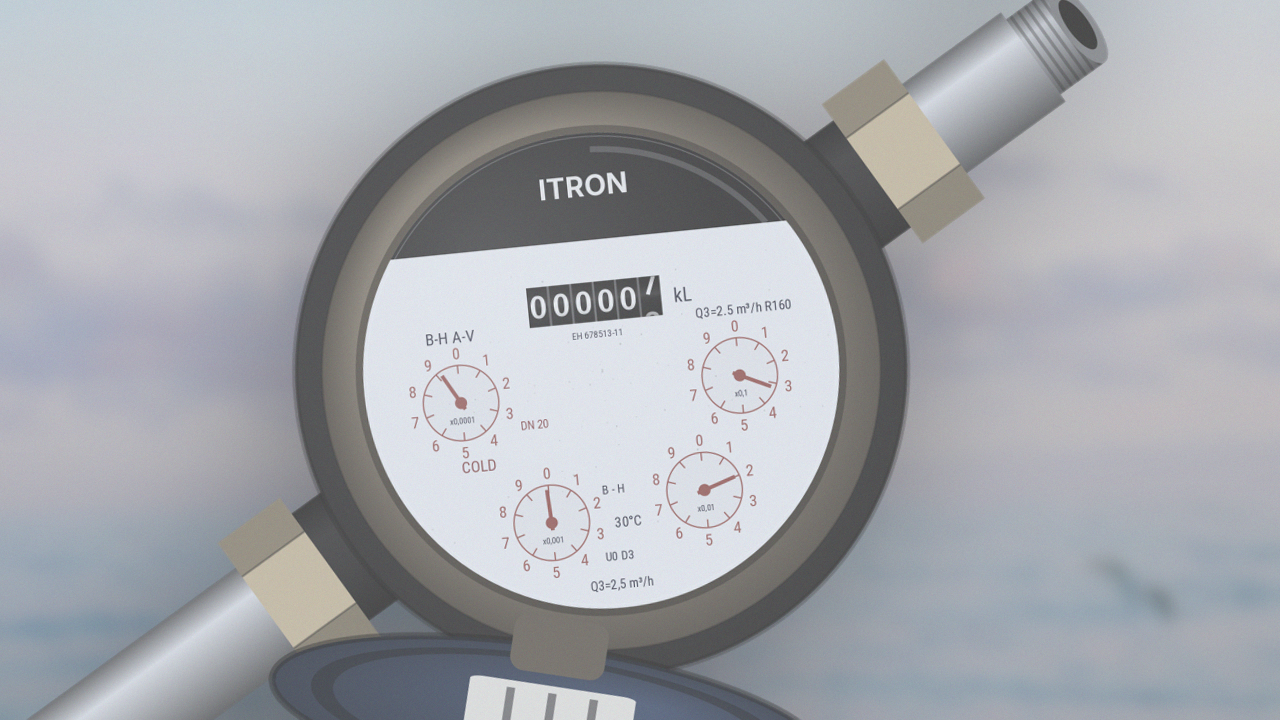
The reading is 7.3199 kL
